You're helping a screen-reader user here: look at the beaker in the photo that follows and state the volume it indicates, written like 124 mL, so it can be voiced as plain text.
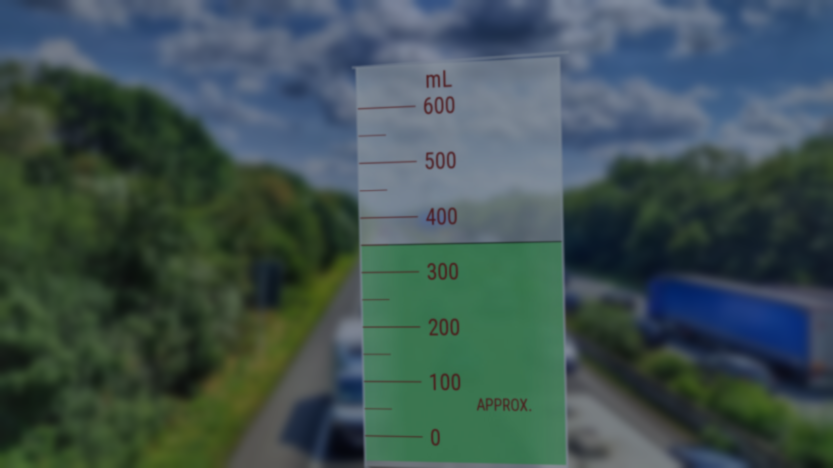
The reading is 350 mL
